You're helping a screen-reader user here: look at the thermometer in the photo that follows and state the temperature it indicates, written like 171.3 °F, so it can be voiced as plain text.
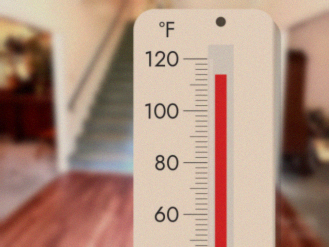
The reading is 114 °F
